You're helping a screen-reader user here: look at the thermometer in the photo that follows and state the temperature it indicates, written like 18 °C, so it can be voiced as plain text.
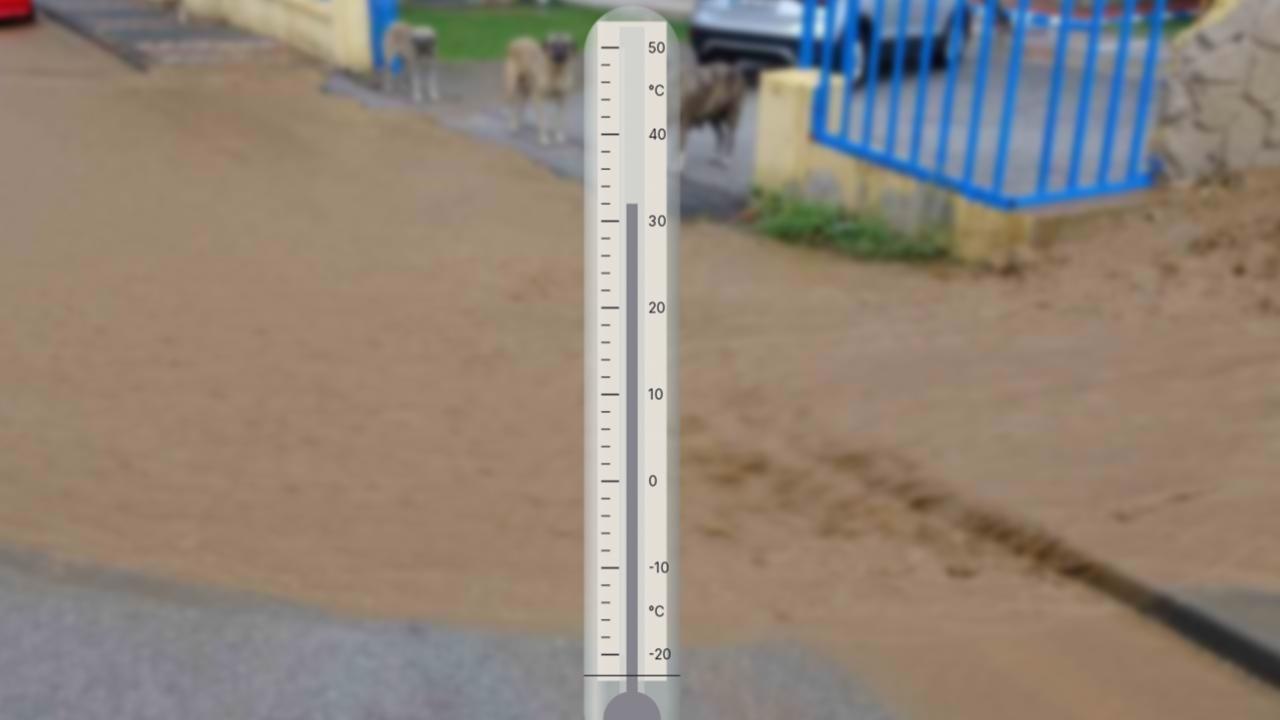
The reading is 32 °C
